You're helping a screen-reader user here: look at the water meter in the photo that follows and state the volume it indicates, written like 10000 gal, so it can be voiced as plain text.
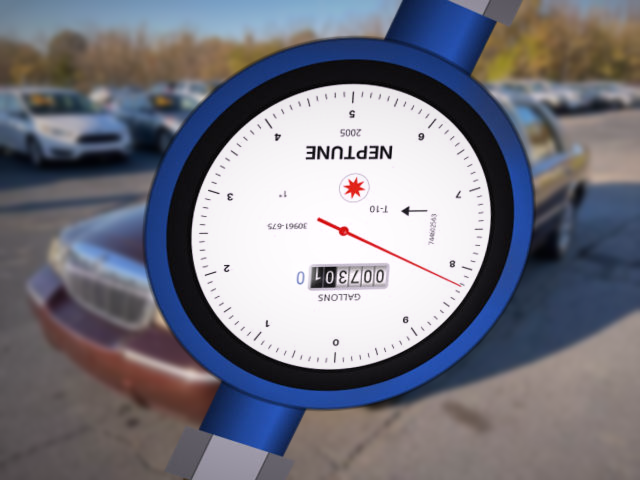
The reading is 73008.2 gal
